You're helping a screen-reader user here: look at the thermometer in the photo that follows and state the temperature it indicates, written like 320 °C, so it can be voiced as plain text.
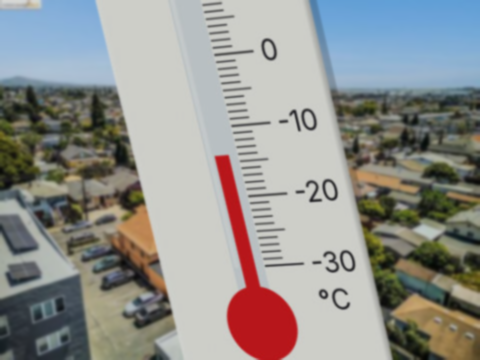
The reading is -14 °C
